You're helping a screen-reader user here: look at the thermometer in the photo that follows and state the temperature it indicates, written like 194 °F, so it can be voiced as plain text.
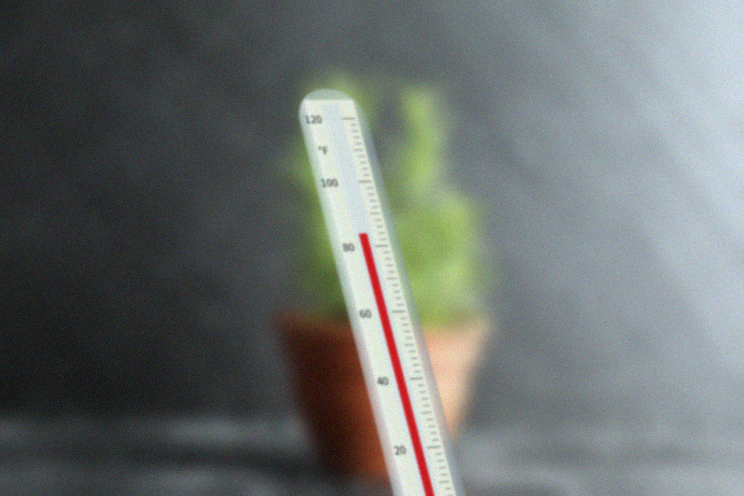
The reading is 84 °F
